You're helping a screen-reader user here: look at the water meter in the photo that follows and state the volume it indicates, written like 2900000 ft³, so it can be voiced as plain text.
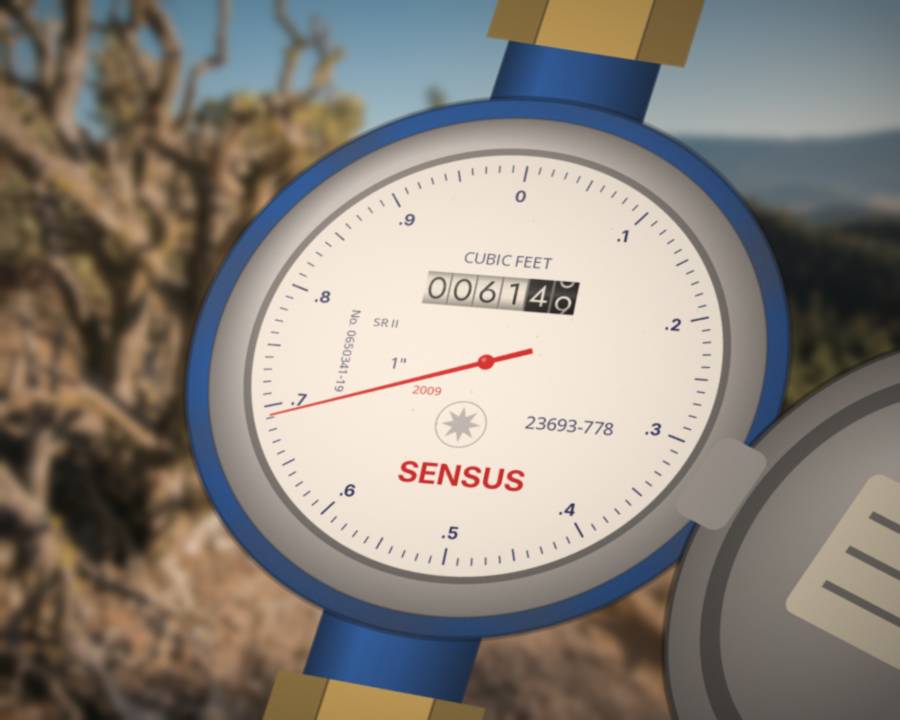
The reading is 6148.69 ft³
